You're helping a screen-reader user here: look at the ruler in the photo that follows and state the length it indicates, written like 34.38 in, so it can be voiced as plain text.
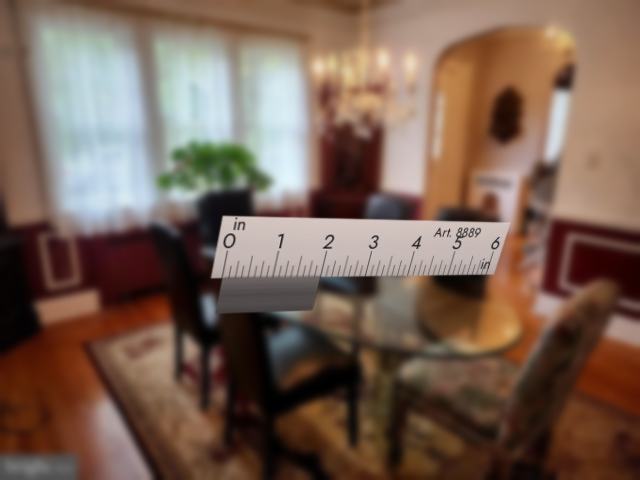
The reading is 2 in
